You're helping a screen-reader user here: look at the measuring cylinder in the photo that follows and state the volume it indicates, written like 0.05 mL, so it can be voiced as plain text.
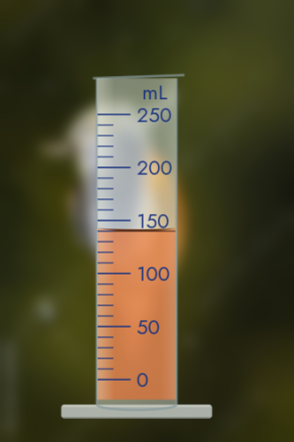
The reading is 140 mL
